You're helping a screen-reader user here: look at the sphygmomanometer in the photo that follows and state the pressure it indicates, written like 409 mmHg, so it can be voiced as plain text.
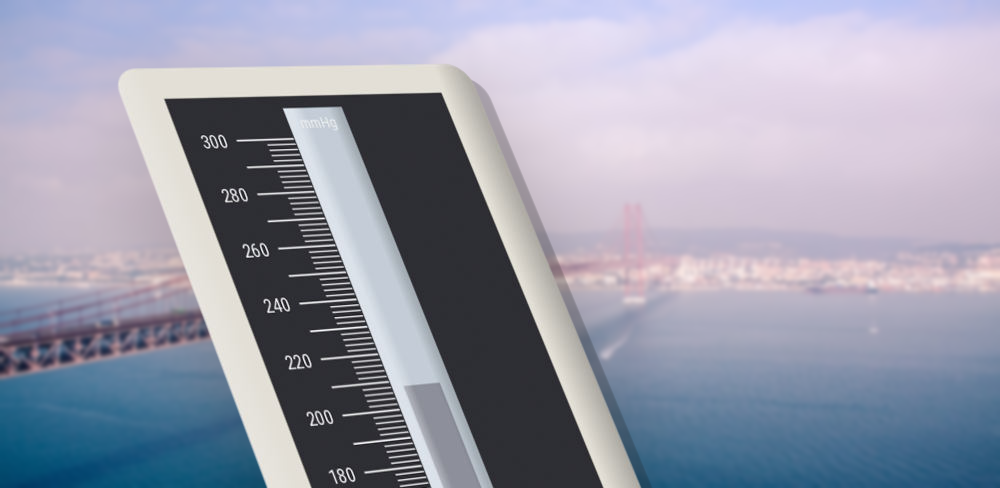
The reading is 208 mmHg
